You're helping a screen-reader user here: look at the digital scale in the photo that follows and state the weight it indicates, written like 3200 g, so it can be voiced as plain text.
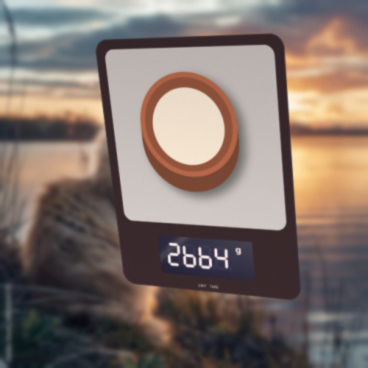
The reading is 2664 g
